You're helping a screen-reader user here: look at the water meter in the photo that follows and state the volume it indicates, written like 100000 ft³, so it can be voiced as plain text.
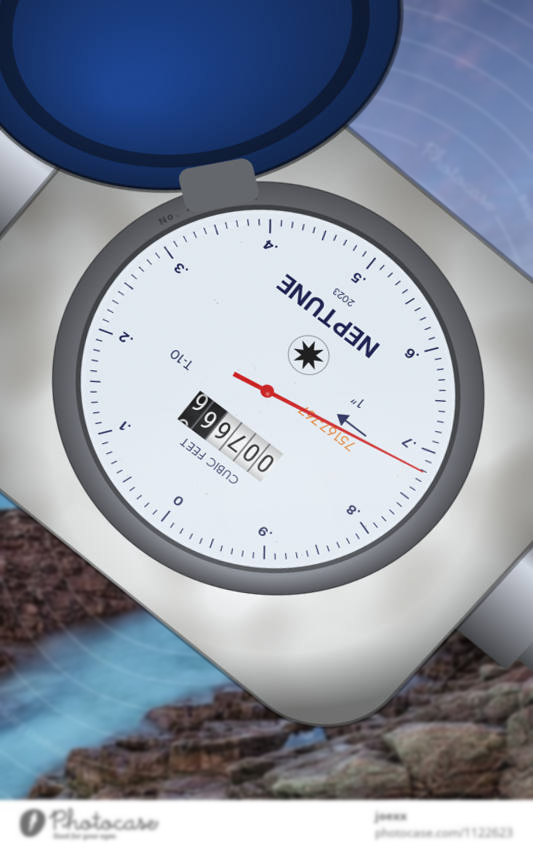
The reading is 7665.72 ft³
